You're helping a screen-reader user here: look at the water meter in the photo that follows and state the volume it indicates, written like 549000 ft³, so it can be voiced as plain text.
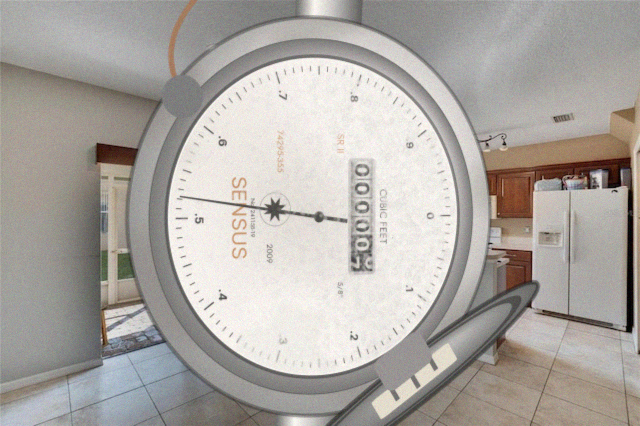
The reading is 6.52 ft³
